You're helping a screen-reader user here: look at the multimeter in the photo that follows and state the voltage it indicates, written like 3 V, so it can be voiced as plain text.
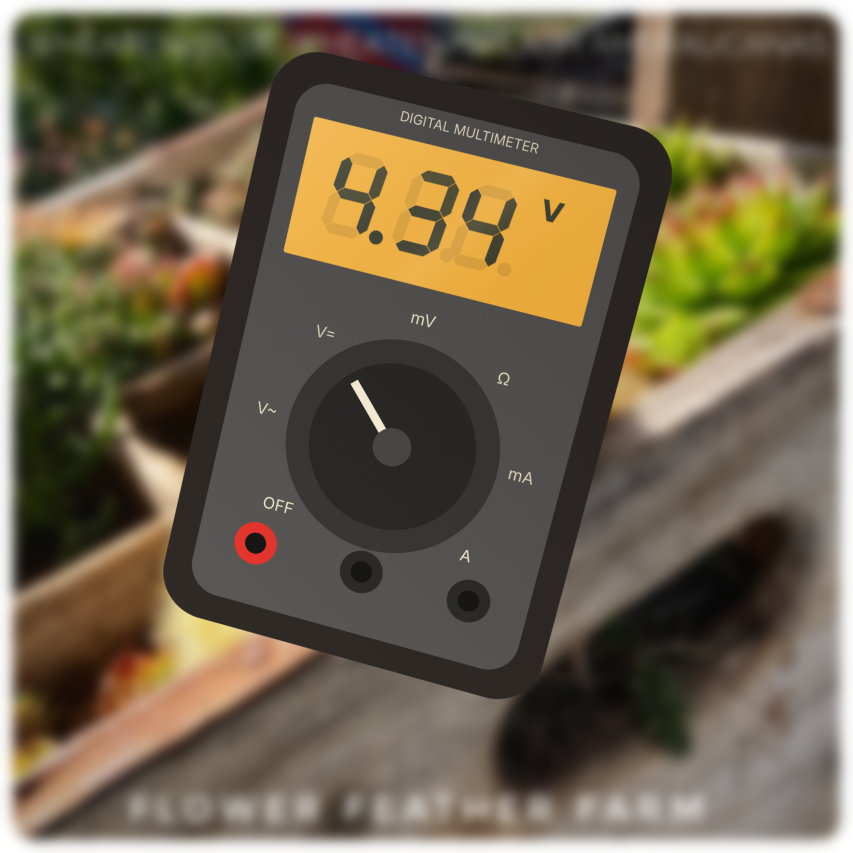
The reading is 4.34 V
